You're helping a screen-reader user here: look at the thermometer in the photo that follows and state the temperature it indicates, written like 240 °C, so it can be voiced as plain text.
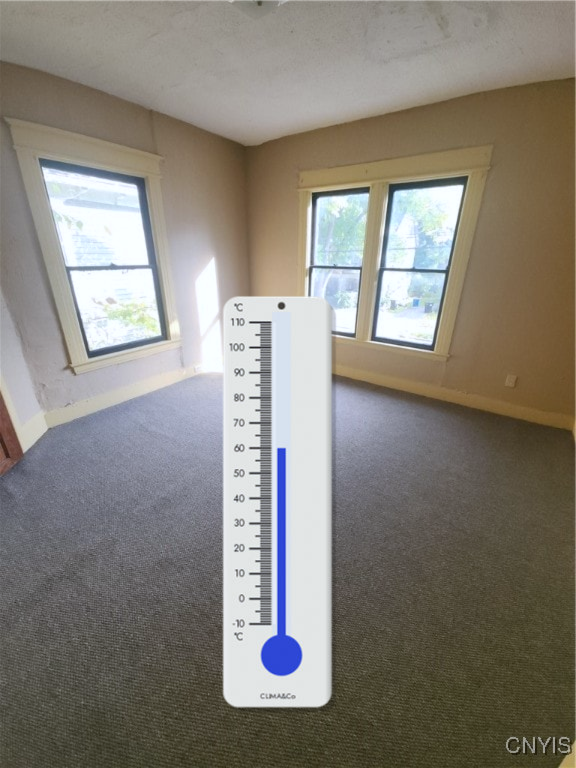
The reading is 60 °C
